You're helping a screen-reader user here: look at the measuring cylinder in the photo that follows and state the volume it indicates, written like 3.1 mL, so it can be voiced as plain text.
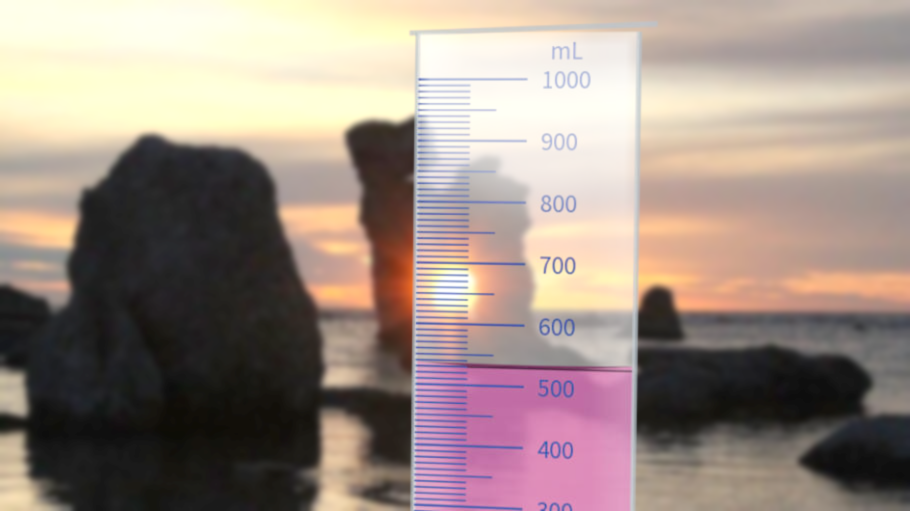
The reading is 530 mL
